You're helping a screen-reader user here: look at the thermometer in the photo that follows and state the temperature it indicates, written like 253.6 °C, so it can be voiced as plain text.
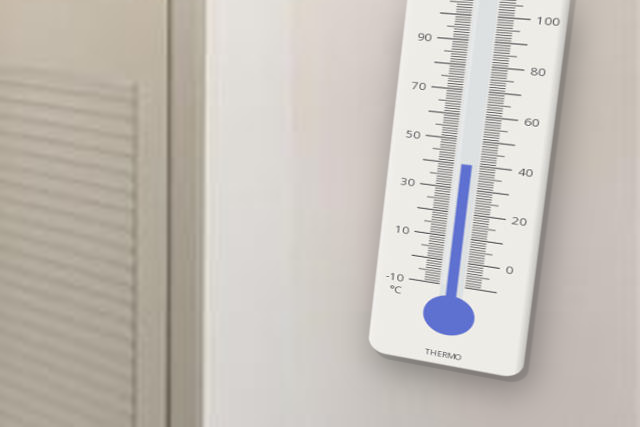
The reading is 40 °C
